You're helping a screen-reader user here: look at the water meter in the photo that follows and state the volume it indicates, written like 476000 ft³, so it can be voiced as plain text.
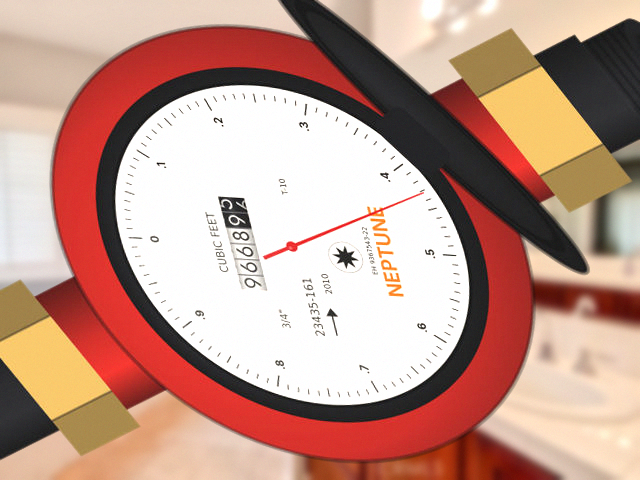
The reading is 966895.43 ft³
